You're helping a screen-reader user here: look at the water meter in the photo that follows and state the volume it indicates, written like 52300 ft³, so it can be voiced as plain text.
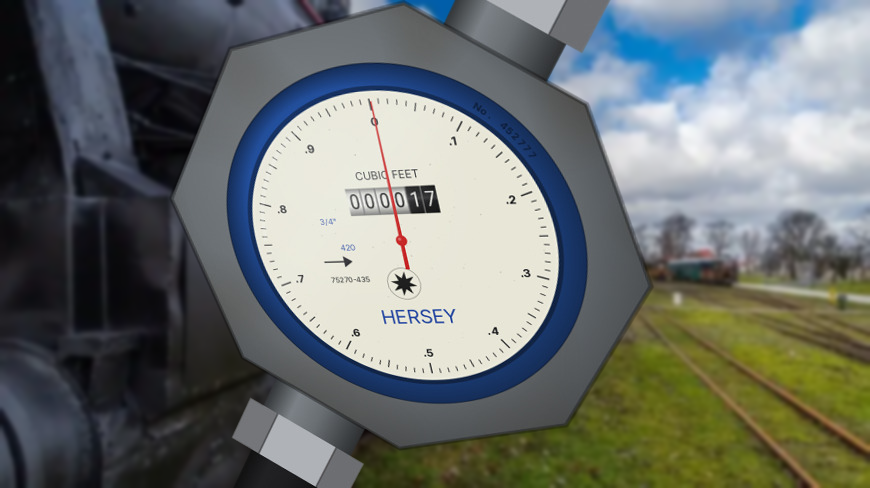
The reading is 17.00 ft³
